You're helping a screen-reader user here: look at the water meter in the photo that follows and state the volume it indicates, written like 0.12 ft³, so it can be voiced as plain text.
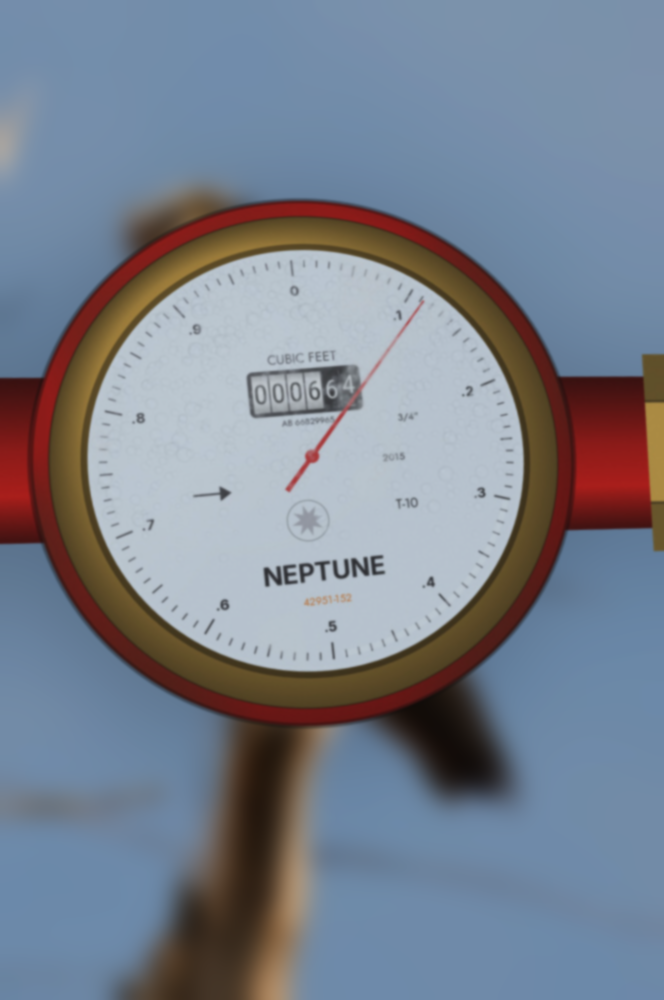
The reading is 664.11 ft³
